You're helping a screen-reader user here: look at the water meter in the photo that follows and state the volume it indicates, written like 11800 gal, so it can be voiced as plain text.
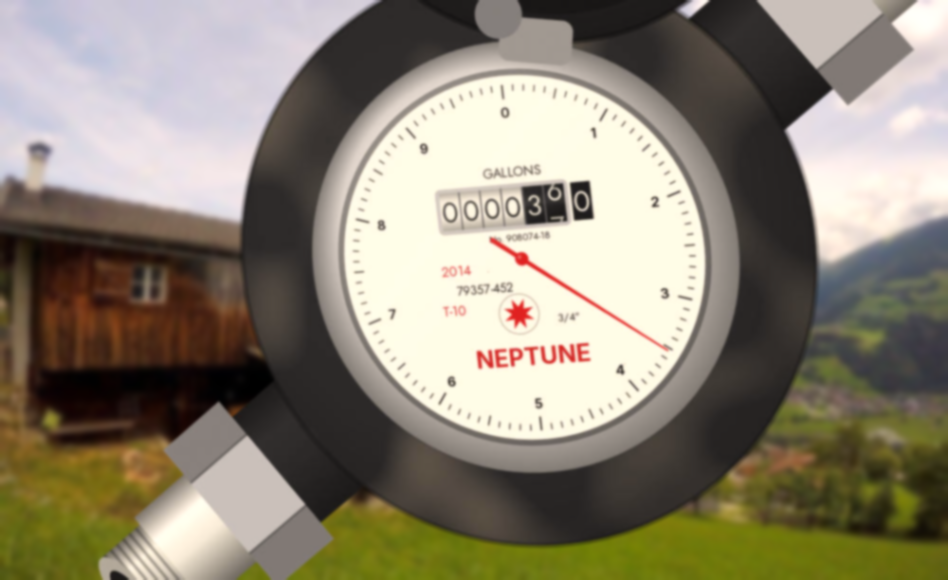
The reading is 363.5 gal
